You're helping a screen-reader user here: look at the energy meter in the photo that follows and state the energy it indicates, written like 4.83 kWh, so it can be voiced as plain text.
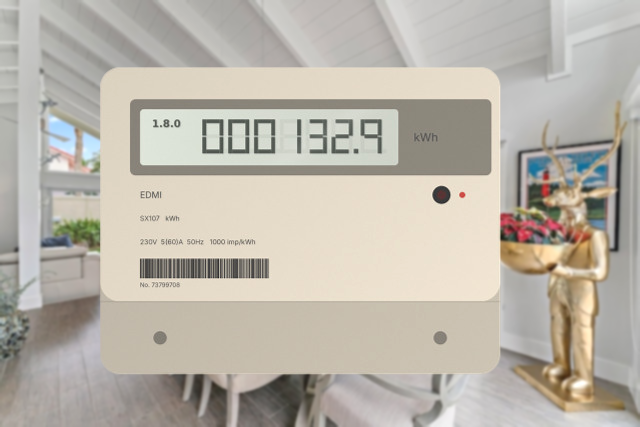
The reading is 132.9 kWh
